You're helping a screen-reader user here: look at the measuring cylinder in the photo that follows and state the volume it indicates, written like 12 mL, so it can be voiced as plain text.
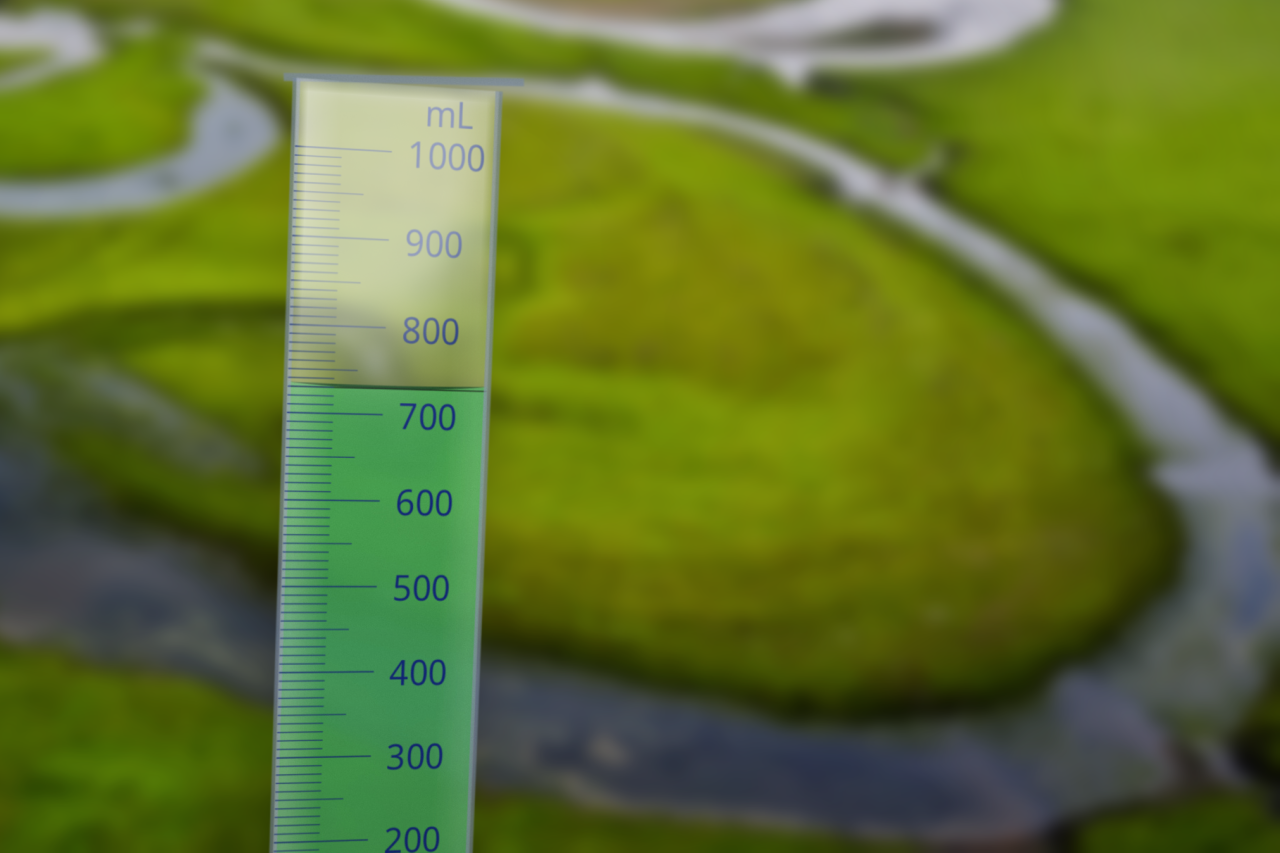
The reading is 730 mL
